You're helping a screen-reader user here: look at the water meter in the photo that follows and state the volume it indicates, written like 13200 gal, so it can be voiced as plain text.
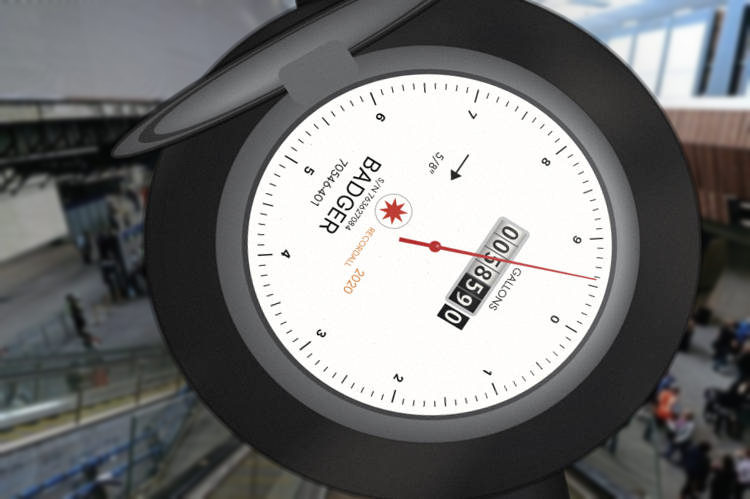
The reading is 58589.4 gal
